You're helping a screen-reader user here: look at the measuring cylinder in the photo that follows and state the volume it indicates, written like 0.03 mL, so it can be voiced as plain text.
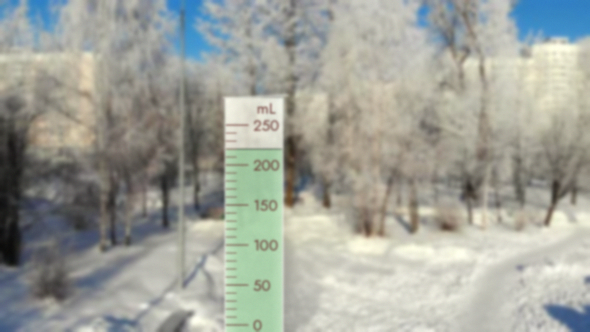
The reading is 220 mL
